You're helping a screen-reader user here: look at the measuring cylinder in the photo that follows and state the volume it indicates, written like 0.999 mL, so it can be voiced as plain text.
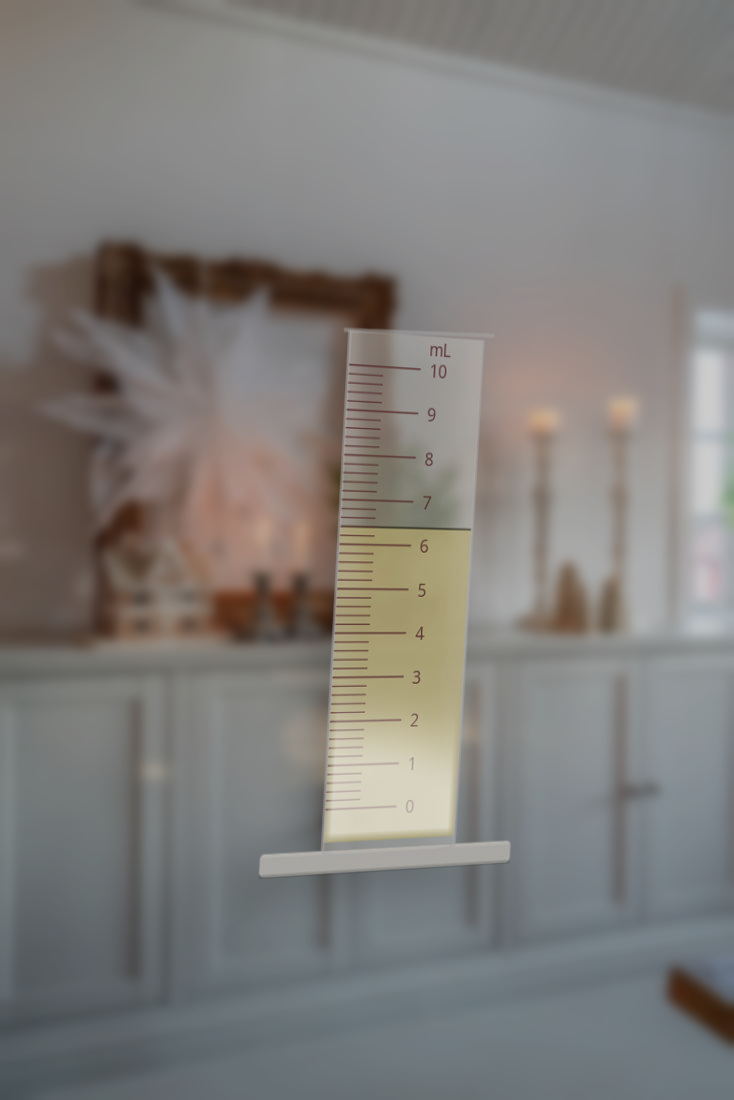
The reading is 6.4 mL
